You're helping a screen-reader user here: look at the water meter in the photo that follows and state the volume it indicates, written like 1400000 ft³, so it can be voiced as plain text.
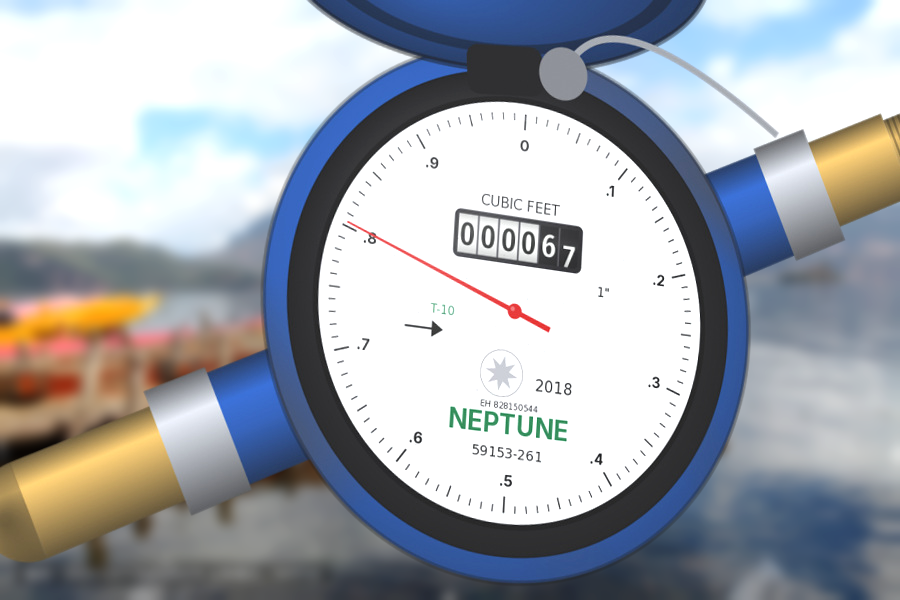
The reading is 66.80 ft³
